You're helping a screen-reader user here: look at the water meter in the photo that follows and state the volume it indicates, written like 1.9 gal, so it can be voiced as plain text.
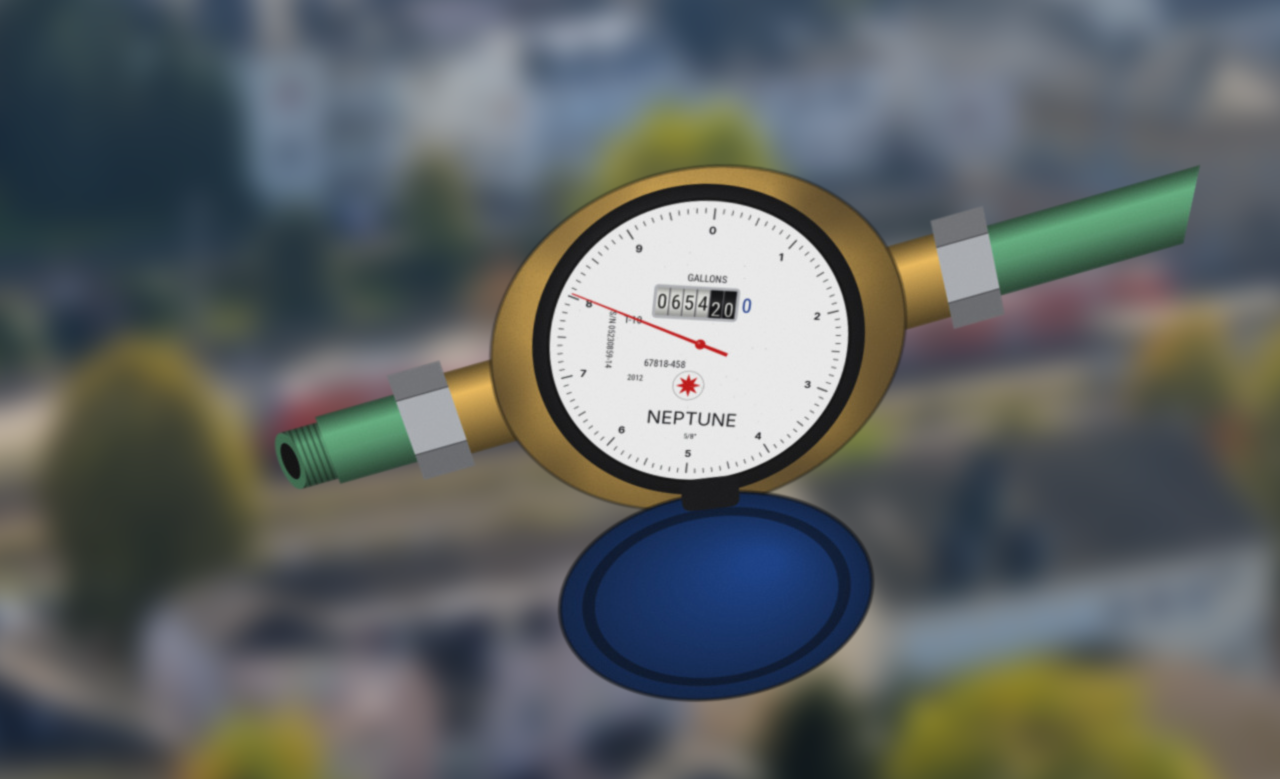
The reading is 654198.0 gal
